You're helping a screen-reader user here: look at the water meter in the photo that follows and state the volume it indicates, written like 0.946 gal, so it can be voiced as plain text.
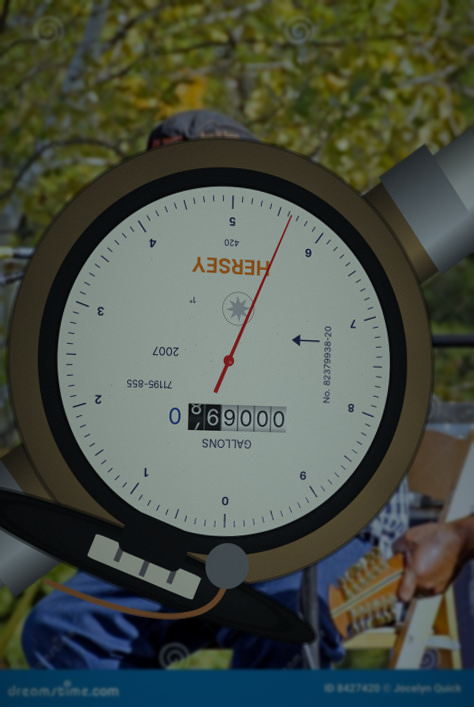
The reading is 6975.6 gal
